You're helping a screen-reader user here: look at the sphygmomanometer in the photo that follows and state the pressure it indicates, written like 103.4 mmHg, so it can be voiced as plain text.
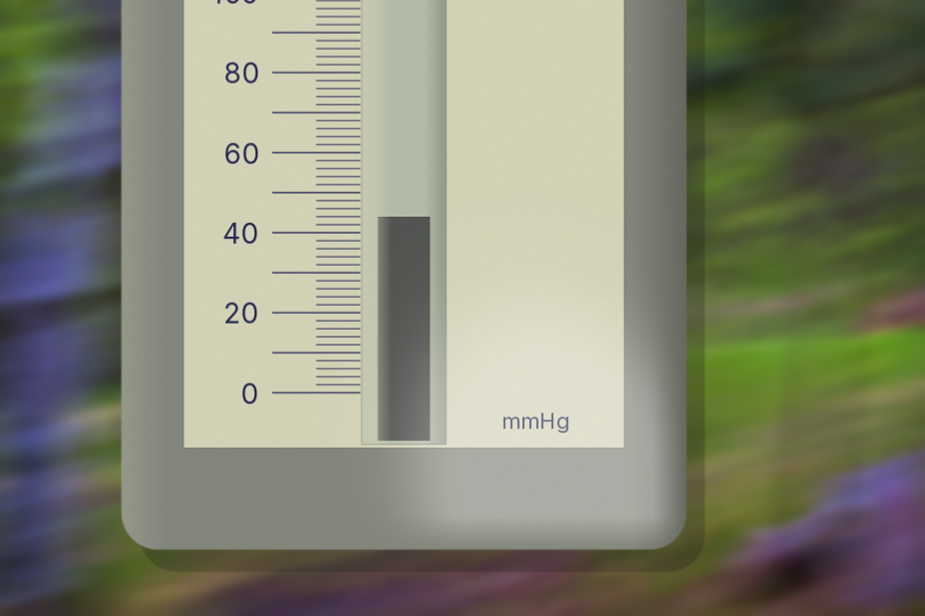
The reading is 44 mmHg
